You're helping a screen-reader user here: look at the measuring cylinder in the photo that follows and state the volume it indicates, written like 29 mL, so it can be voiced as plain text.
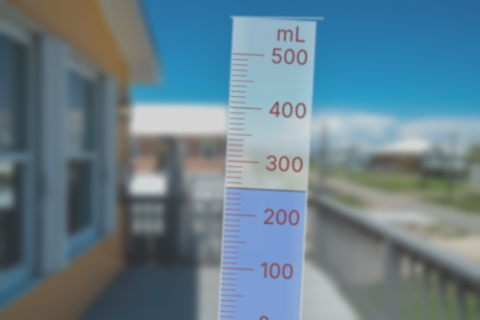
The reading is 250 mL
